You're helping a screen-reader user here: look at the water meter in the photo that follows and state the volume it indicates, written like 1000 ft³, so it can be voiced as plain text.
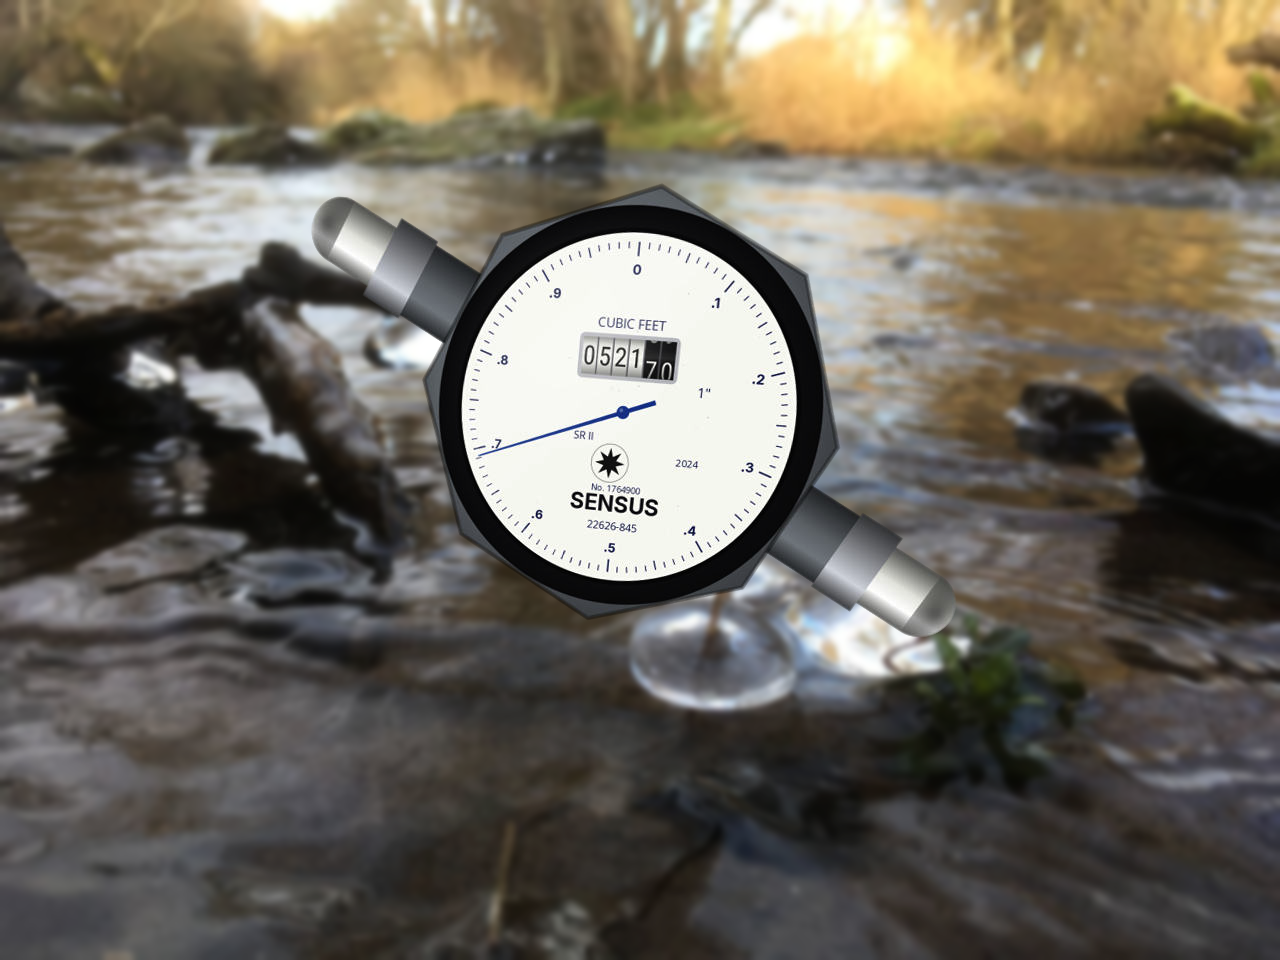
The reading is 52169.69 ft³
